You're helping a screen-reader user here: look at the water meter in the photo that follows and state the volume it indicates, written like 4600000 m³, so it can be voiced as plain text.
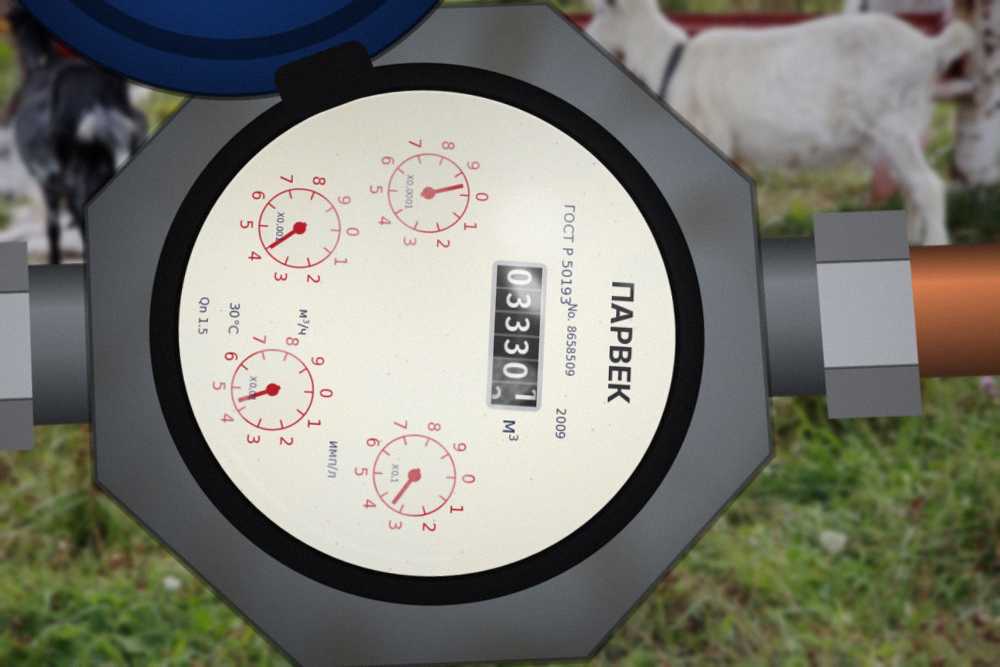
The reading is 33301.3439 m³
